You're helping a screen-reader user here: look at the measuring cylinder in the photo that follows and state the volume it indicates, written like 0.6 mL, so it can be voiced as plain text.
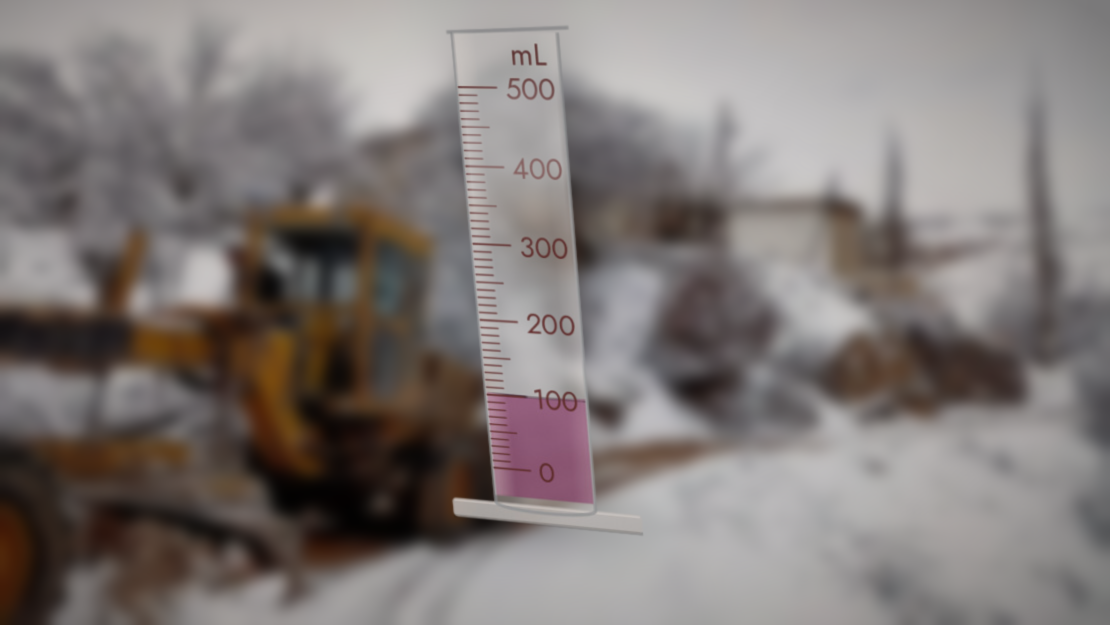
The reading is 100 mL
